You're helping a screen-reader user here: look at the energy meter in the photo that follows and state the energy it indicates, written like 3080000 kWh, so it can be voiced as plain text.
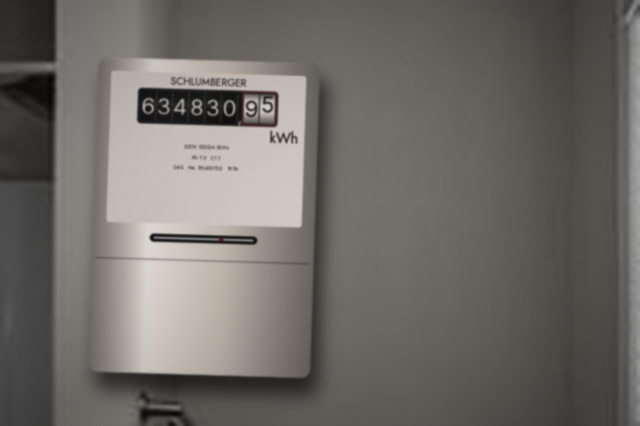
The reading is 634830.95 kWh
